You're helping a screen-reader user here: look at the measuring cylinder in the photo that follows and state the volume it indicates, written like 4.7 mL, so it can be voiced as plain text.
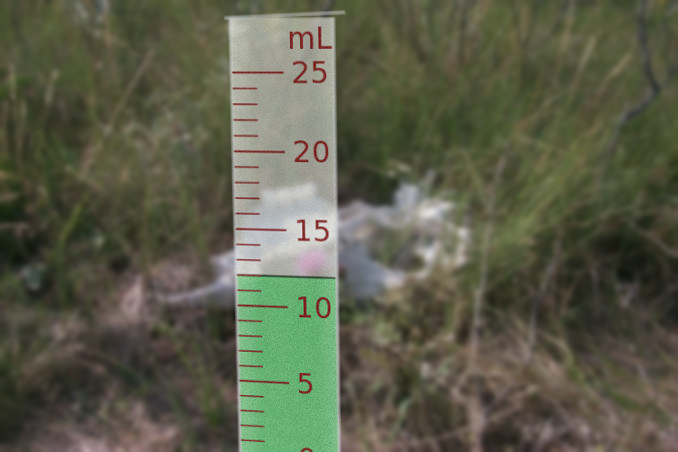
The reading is 12 mL
